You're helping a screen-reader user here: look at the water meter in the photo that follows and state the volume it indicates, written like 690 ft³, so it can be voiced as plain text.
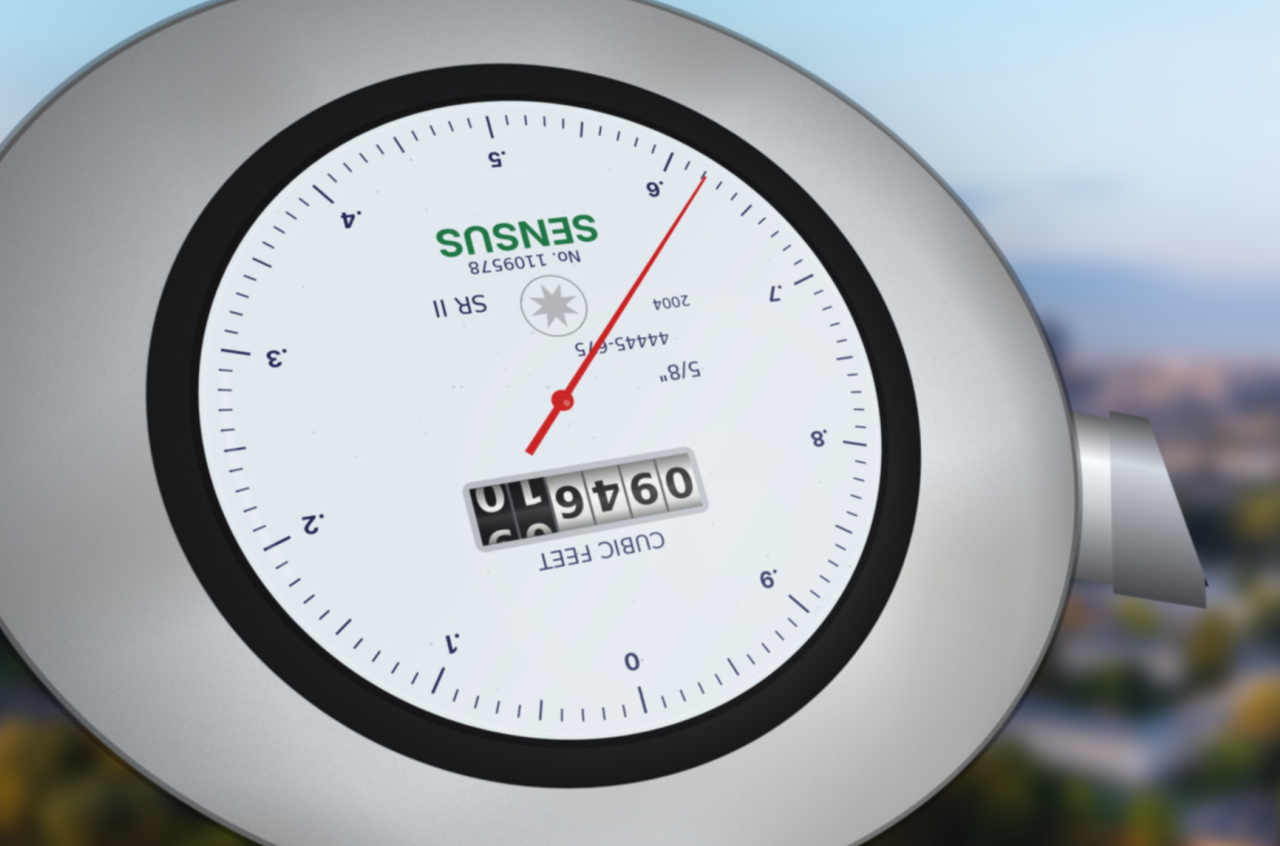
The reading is 94609.62 ft³
